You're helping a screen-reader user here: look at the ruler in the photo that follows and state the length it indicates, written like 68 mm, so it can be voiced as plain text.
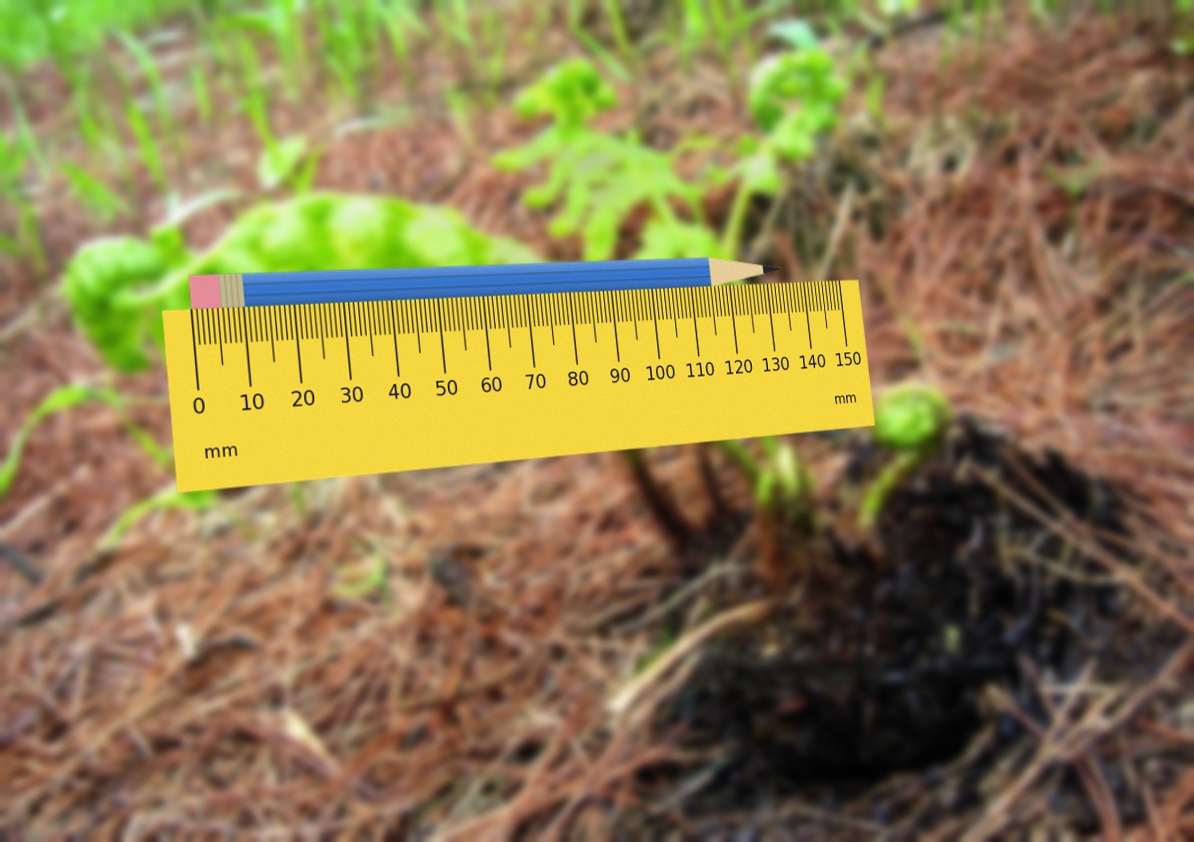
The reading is 134 mm
